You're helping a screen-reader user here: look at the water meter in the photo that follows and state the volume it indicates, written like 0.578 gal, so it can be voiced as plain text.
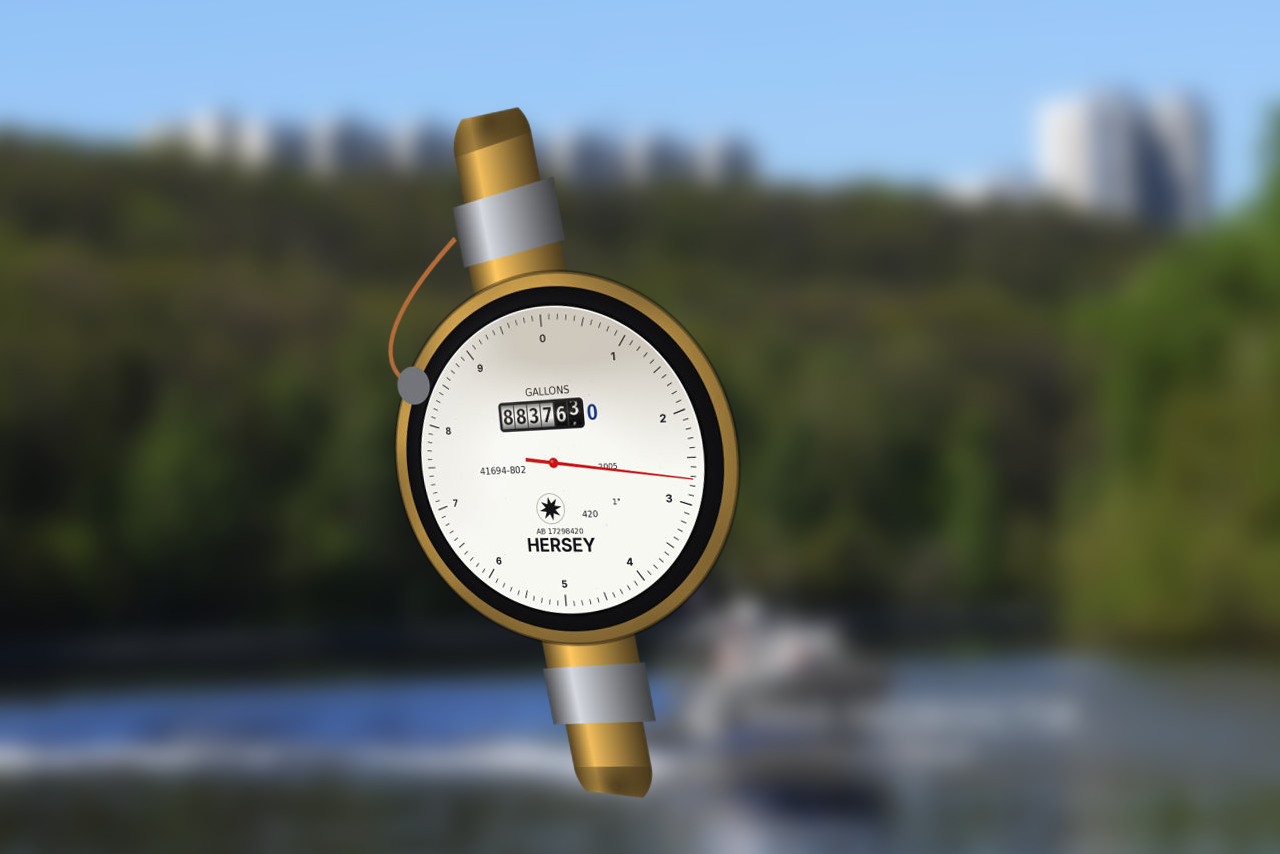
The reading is 8837632.7 gal
